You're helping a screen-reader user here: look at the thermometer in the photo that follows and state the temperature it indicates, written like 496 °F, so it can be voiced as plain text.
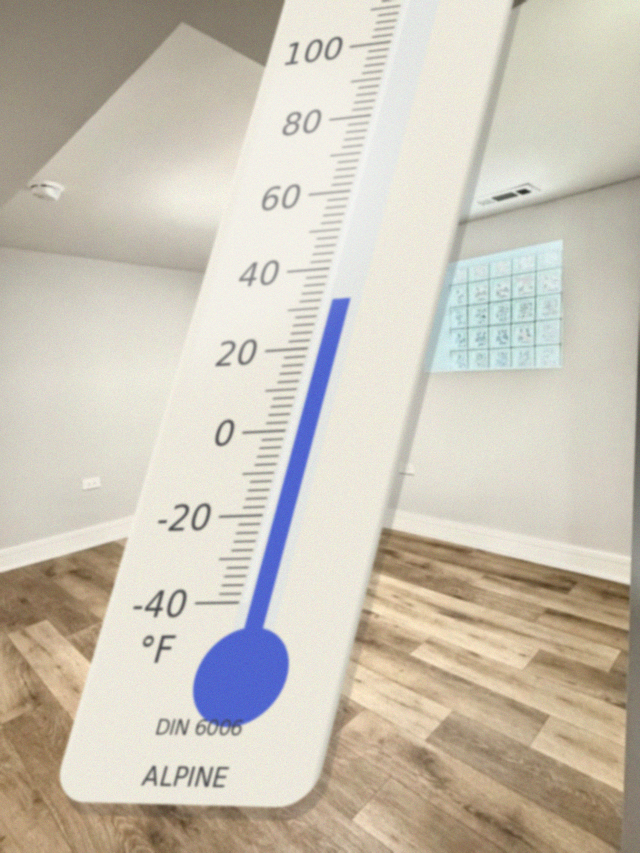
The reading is 32 °F
